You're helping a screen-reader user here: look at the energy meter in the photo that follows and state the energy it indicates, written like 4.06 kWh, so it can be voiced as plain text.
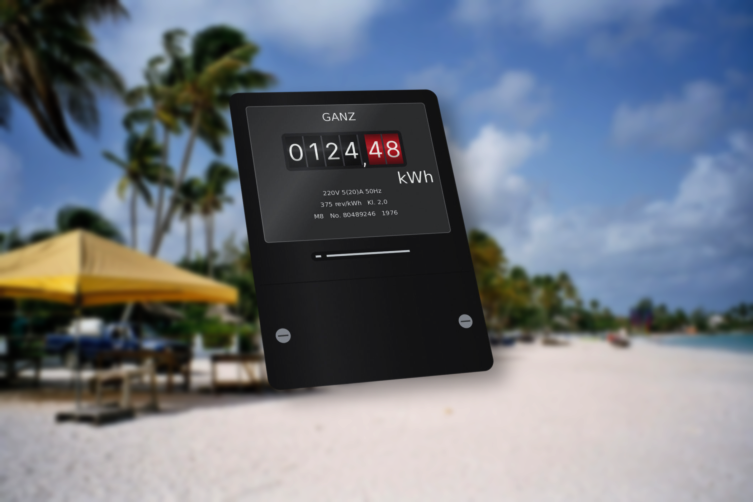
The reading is 124.48 kWh
